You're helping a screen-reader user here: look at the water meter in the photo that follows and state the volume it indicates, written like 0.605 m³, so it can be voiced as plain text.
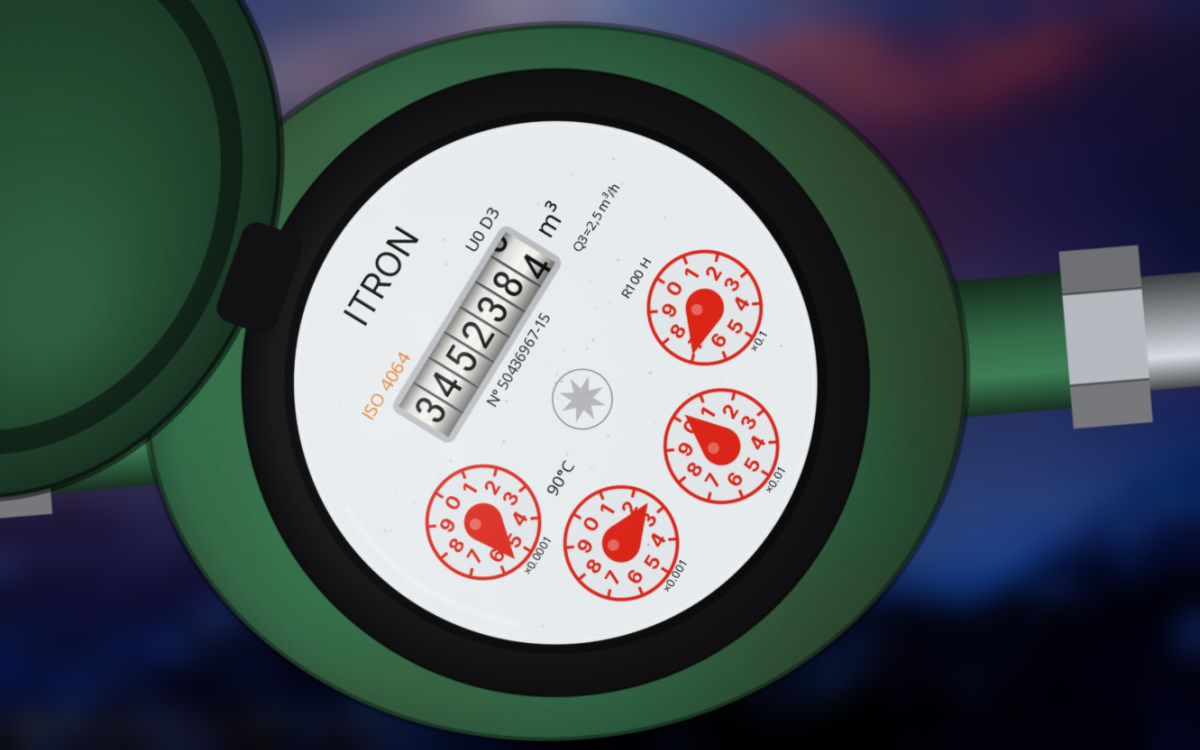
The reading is 3452383.7025 m³
